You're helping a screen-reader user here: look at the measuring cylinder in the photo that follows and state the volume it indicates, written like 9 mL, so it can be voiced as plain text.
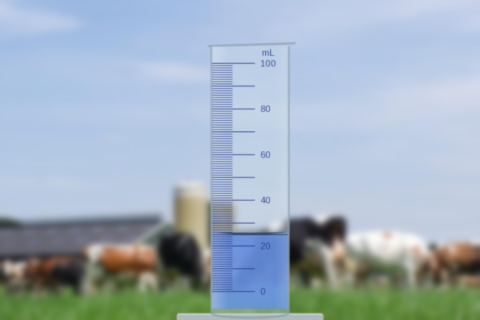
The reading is 25 mL
